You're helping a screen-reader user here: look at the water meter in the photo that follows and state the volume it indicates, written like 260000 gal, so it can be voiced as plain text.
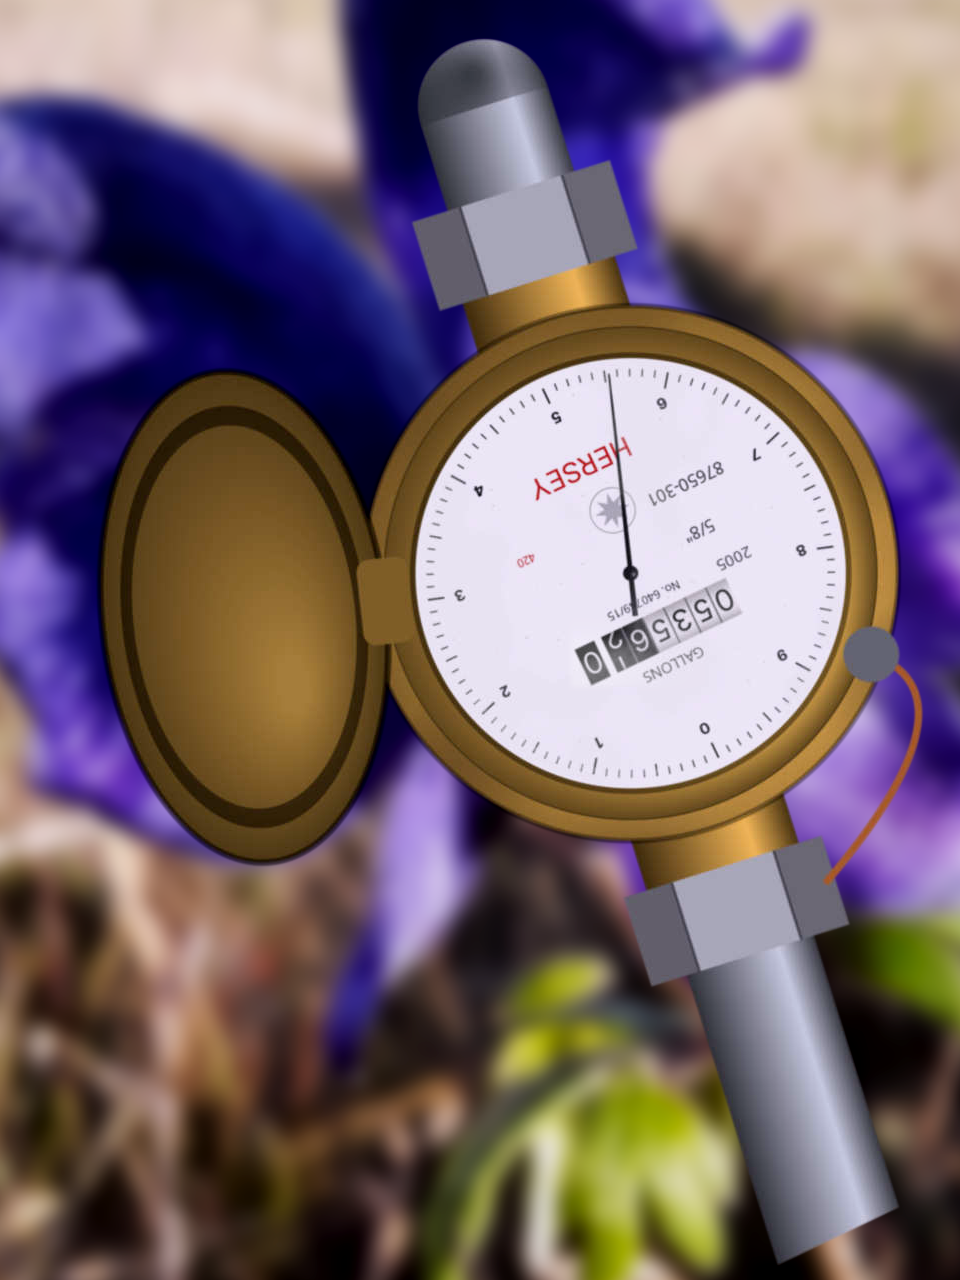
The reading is 535615.5 gal
